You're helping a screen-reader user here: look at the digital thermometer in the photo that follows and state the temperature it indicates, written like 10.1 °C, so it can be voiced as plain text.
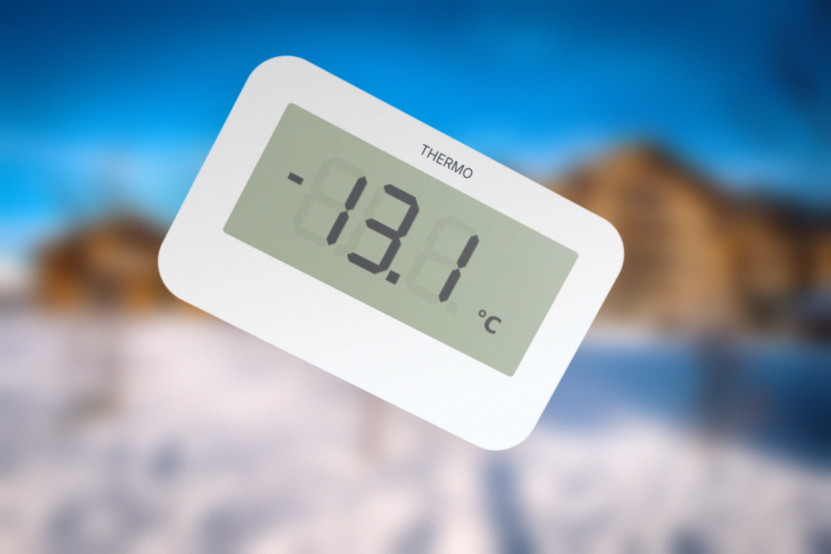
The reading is -13.1 °C
